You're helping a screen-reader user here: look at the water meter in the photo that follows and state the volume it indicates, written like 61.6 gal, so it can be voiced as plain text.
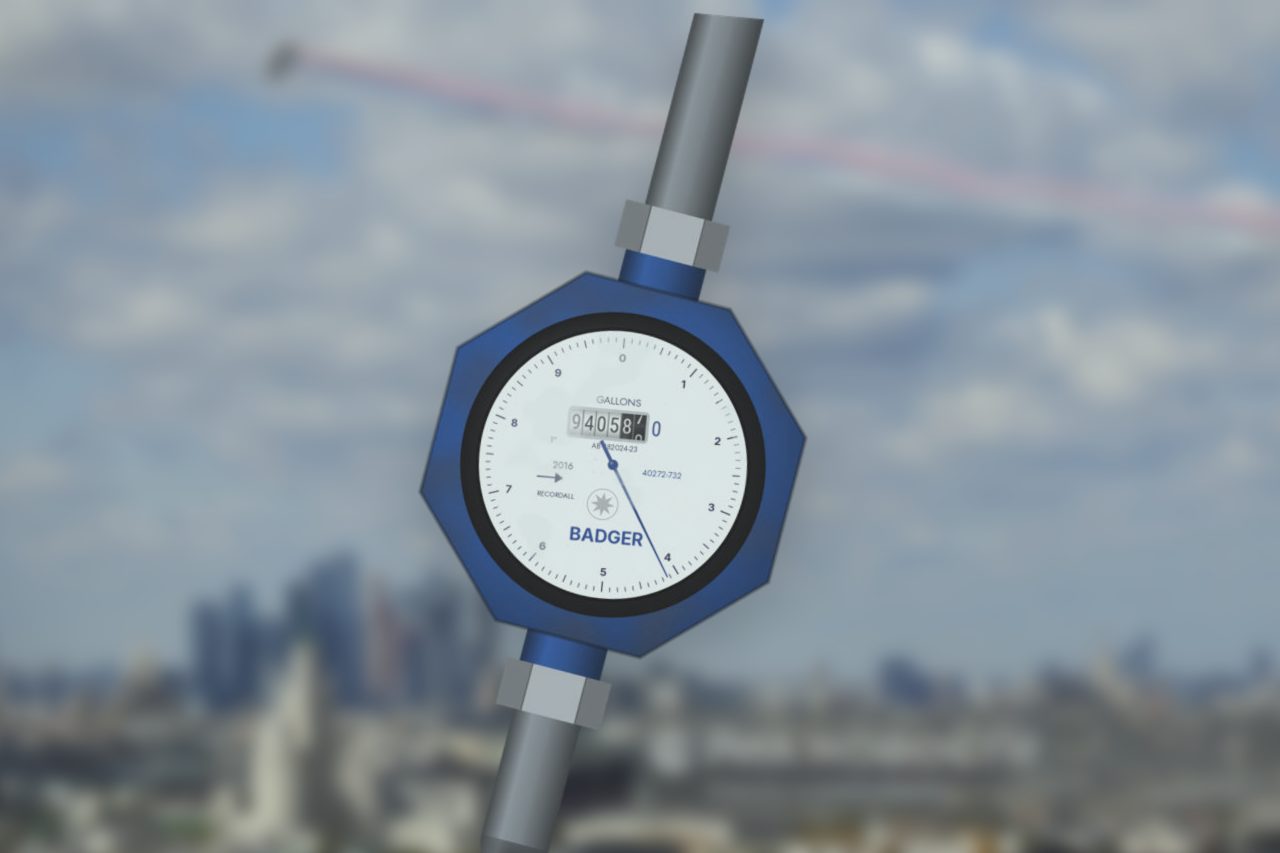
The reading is 9405874.1 gal
